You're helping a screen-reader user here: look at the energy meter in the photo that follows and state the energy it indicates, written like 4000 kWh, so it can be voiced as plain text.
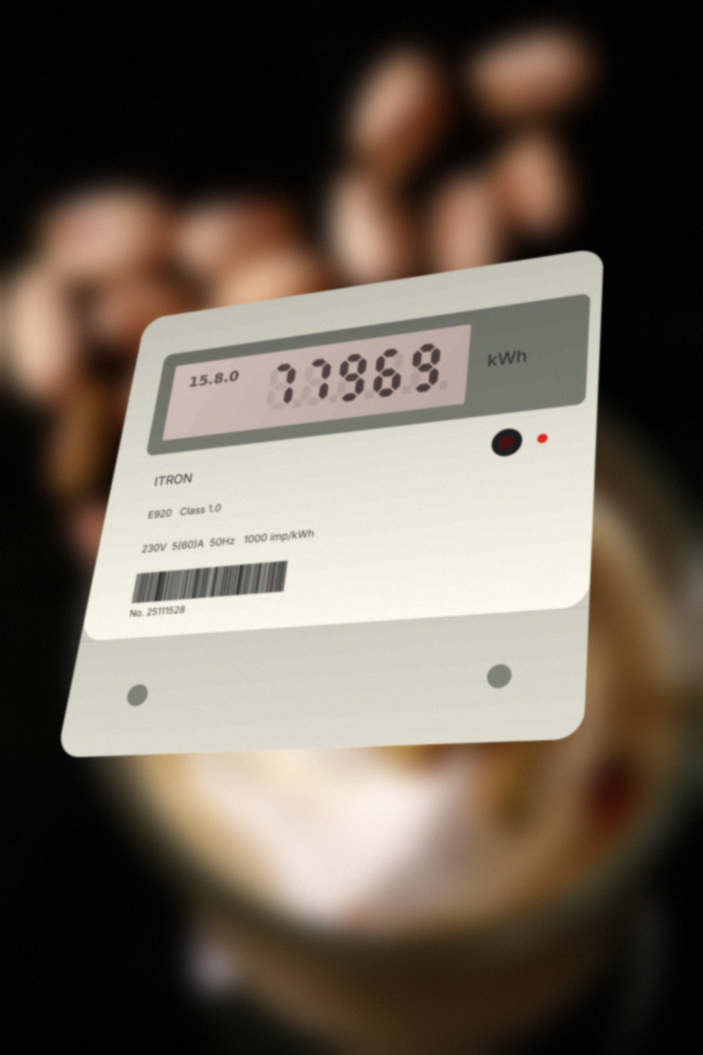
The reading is 77969 kWh
